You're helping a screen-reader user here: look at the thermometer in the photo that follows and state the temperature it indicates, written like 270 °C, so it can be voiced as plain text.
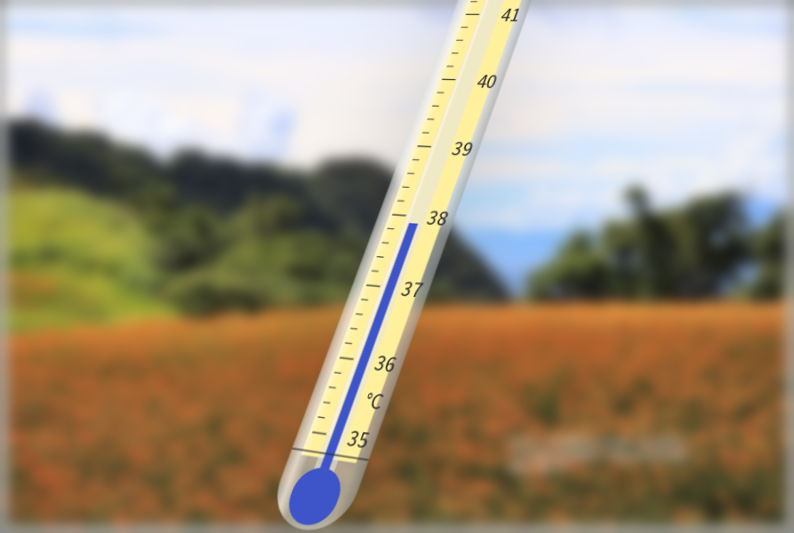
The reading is 37.9 °C
